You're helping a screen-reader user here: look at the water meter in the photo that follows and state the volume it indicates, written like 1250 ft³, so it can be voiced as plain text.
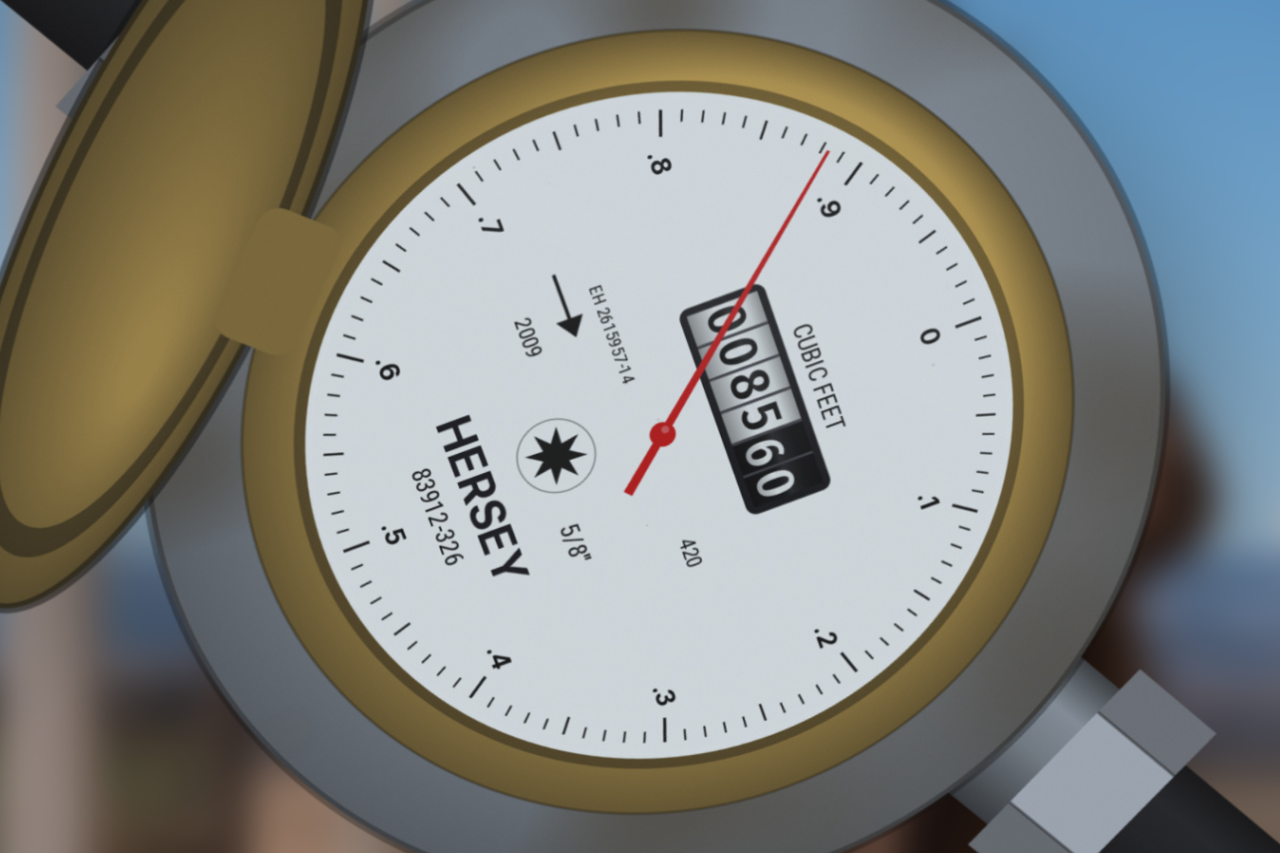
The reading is 8559.88 ft³
